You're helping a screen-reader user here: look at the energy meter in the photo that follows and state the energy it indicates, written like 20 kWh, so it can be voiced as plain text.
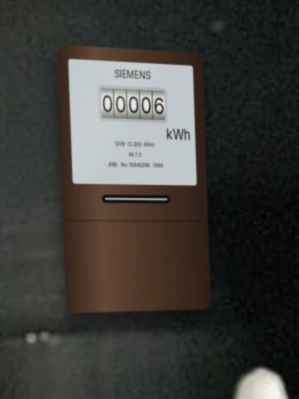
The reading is 6 kWh
